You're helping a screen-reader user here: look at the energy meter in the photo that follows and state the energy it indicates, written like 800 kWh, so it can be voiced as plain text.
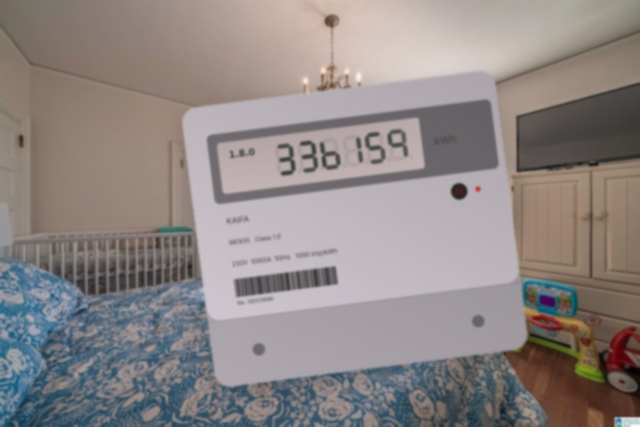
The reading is 336159 kWh
